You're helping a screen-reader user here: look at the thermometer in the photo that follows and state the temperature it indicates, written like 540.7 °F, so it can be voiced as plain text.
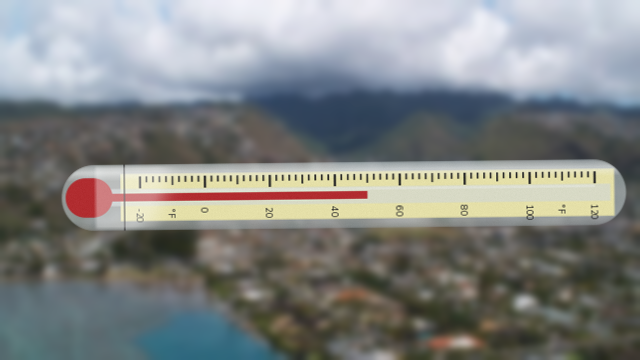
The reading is 50 °F
